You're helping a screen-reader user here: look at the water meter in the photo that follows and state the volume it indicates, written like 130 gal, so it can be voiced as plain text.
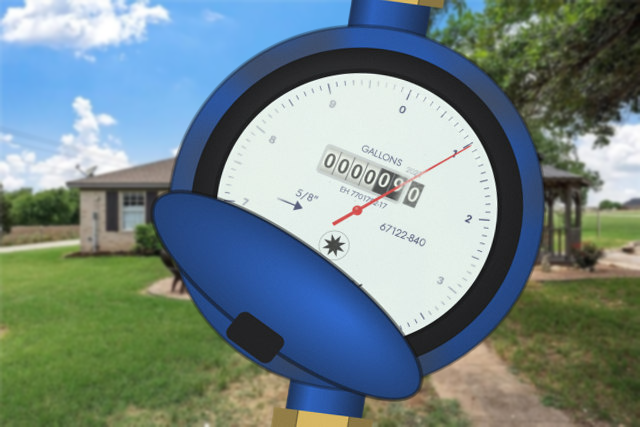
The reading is 91.0 gal
